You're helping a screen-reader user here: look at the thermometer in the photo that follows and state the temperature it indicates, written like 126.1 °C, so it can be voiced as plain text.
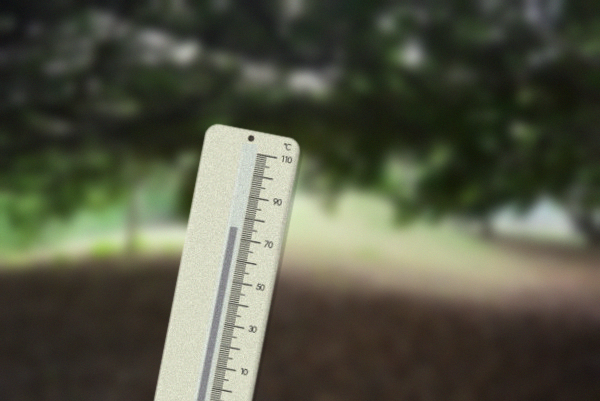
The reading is 75 °C
